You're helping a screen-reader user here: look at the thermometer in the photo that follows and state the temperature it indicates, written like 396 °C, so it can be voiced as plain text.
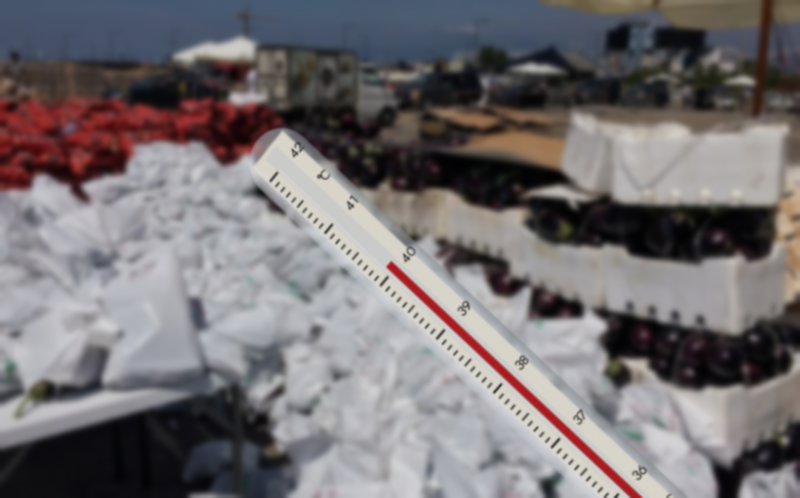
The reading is 40.1 °C
